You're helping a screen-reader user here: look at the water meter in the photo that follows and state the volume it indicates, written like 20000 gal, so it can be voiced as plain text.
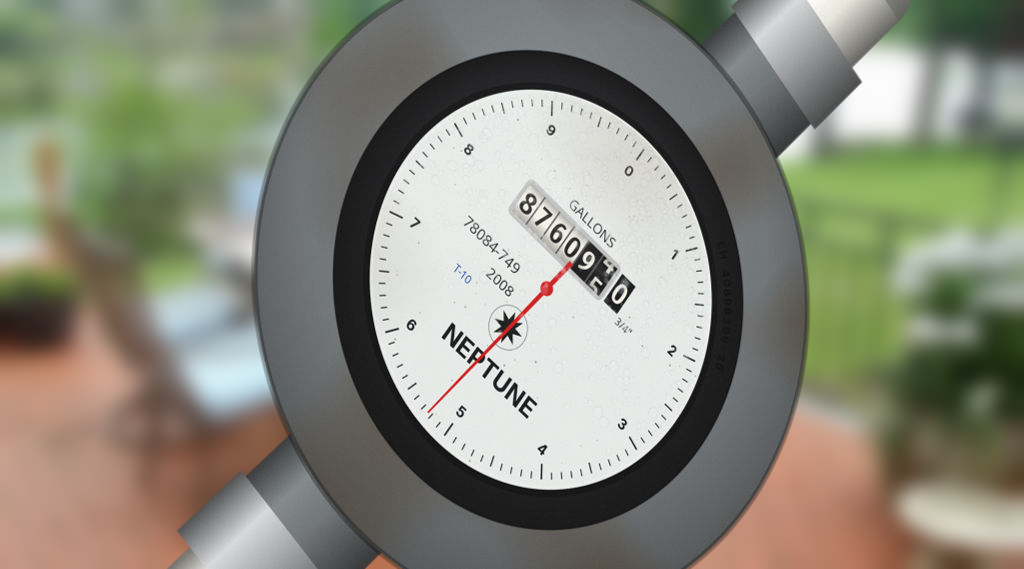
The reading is 8760945.2 gal
